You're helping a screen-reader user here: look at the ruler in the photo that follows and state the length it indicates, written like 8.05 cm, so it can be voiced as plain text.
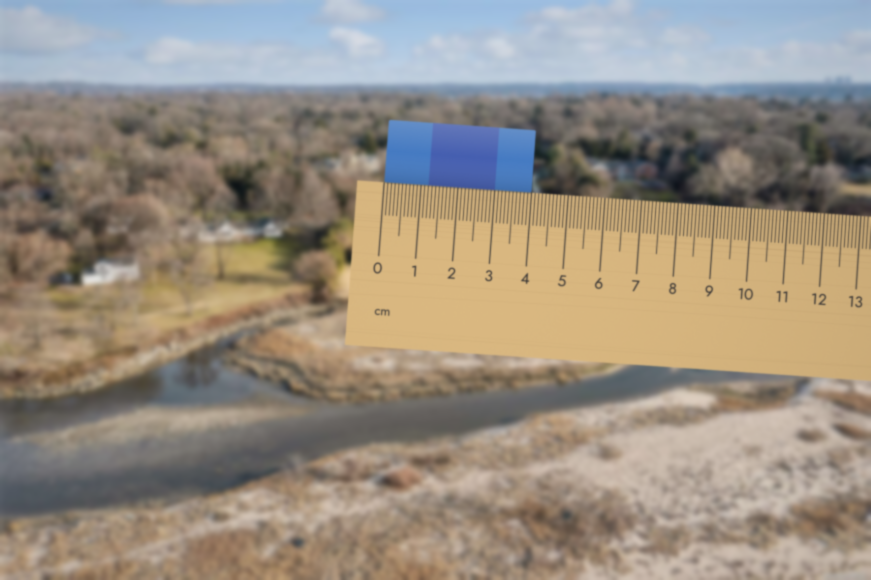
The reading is 4 cm
